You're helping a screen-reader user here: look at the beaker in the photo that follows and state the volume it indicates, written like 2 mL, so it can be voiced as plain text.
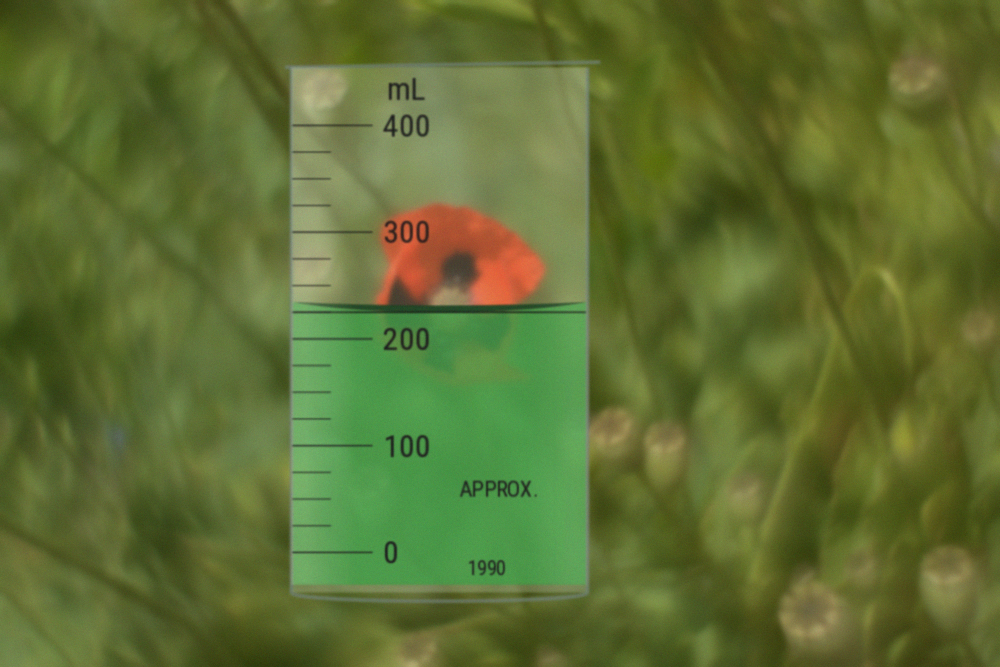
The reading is 225 mL
